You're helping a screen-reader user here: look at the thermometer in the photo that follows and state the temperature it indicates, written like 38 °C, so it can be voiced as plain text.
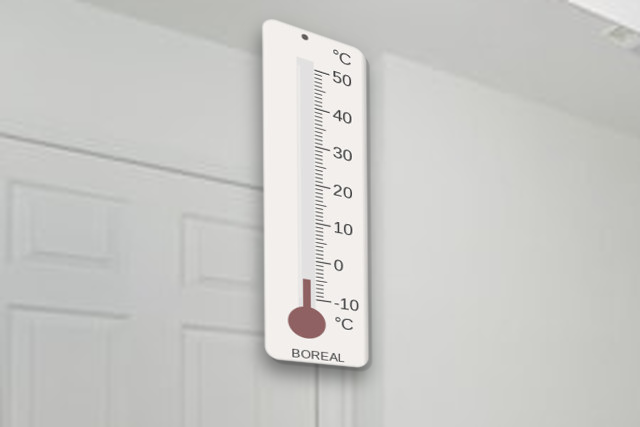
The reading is -5 °C
